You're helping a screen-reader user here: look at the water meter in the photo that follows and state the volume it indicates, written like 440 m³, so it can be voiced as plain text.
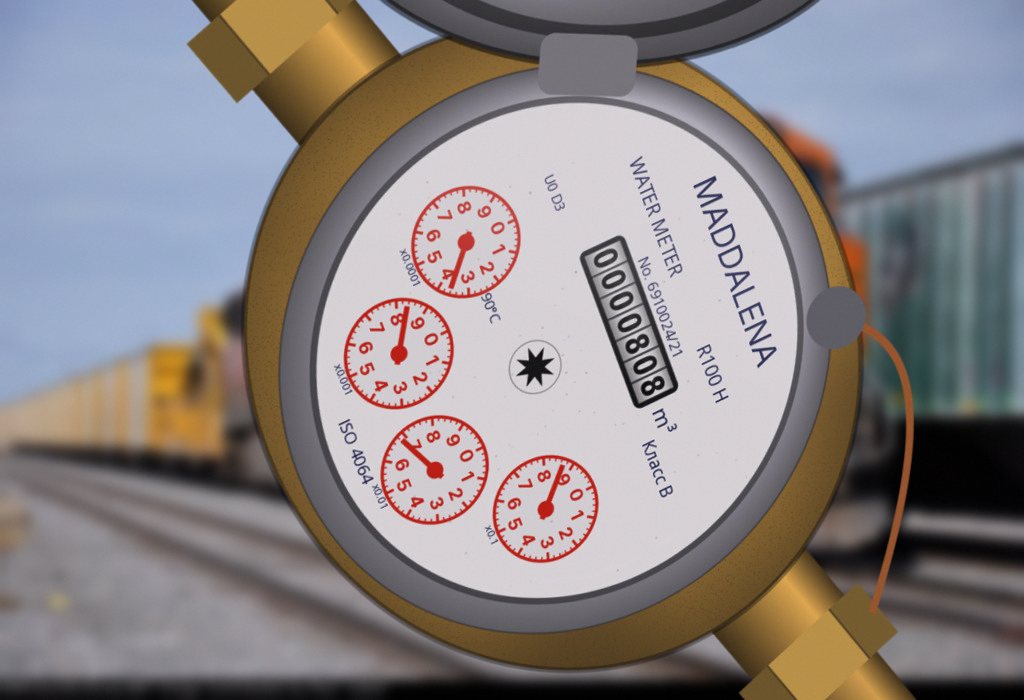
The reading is 808.8683 m³
